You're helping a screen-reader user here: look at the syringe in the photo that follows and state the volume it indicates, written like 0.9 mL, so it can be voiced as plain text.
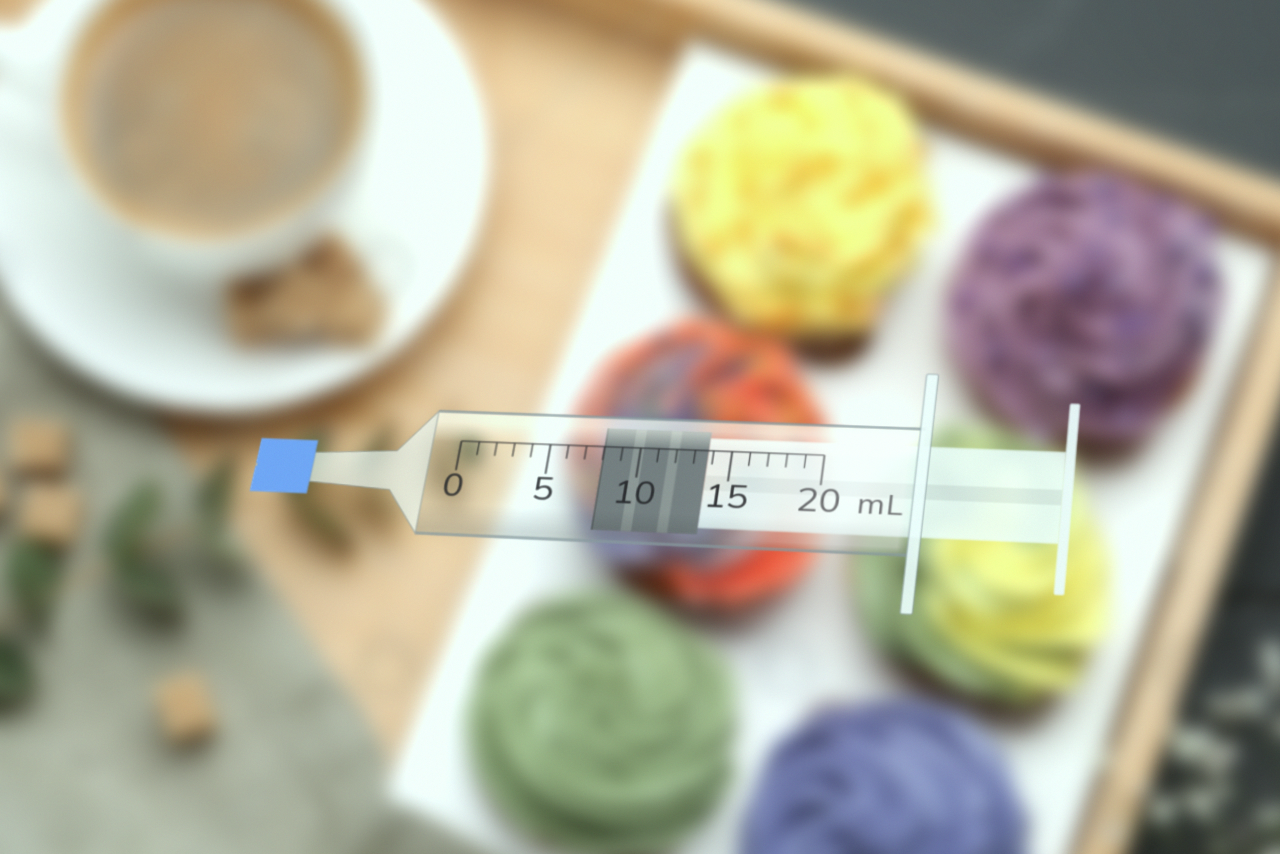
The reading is 8 mL
